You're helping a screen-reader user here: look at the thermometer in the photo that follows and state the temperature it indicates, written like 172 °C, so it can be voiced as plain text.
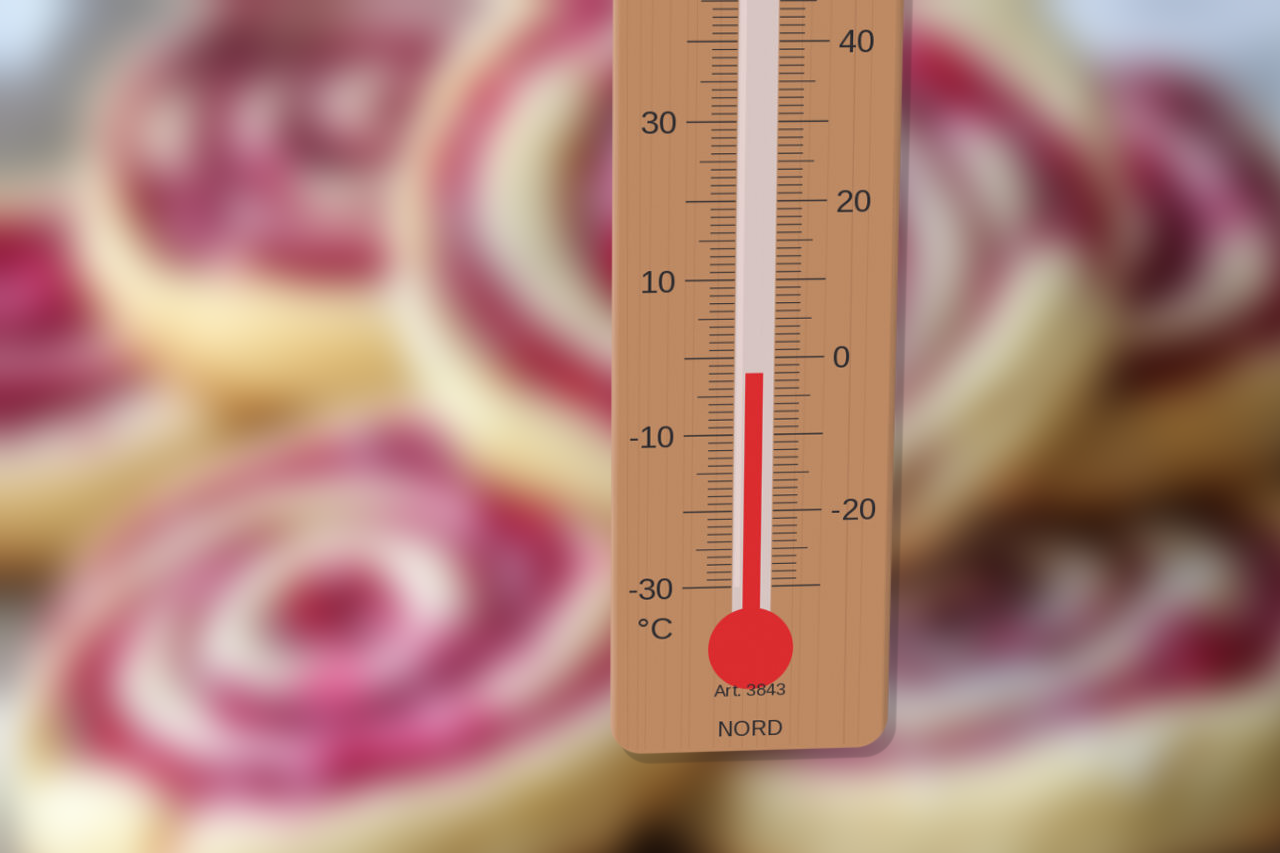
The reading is -2 °C
